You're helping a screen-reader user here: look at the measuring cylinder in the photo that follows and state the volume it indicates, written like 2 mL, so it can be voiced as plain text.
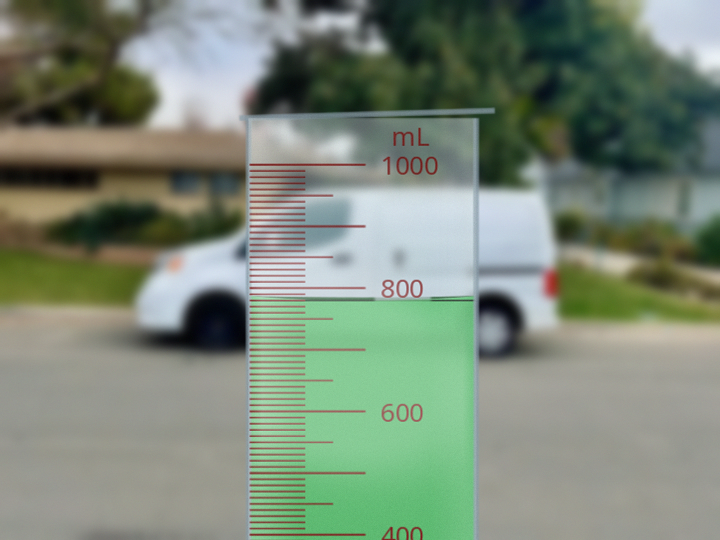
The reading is 780 mL
